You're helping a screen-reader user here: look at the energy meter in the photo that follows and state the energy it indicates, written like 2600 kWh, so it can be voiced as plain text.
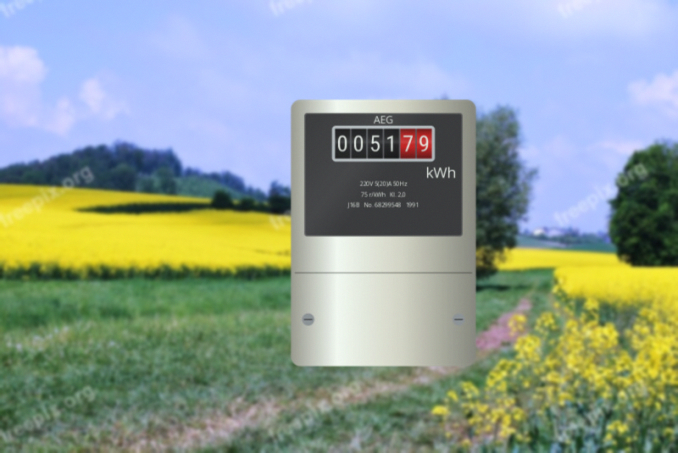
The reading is 51.79 kWh
